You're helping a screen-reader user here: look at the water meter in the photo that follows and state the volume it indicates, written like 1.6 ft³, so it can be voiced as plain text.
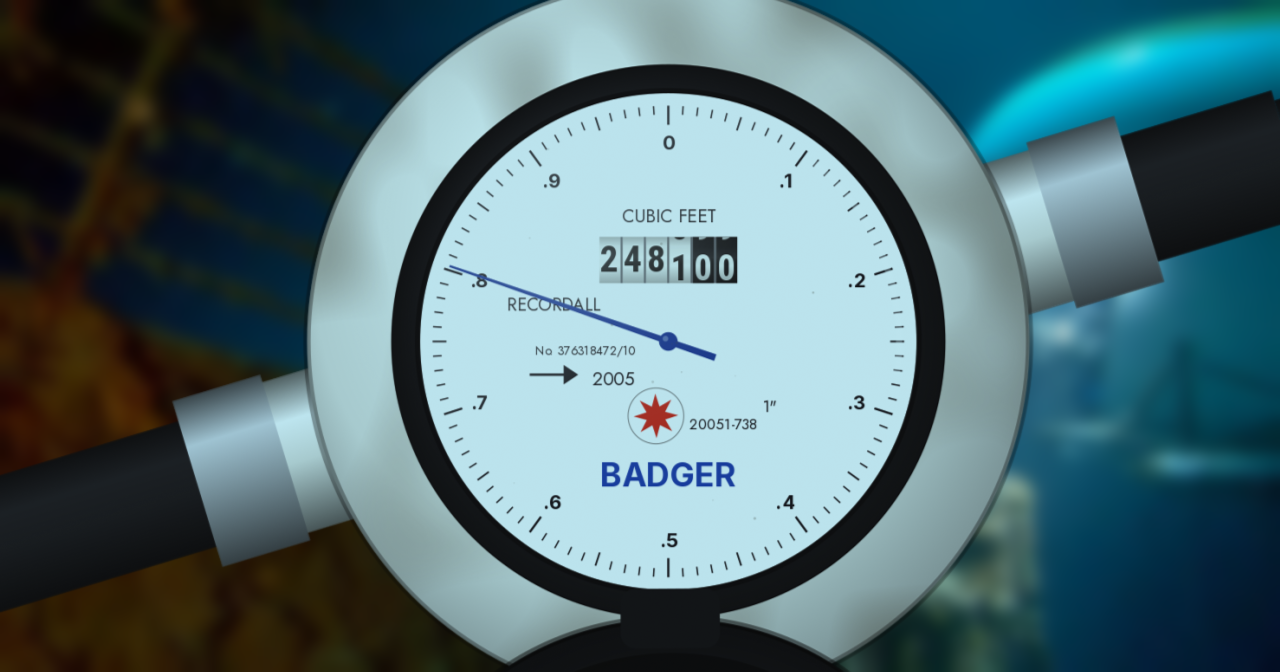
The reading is 248099.80 ft³
